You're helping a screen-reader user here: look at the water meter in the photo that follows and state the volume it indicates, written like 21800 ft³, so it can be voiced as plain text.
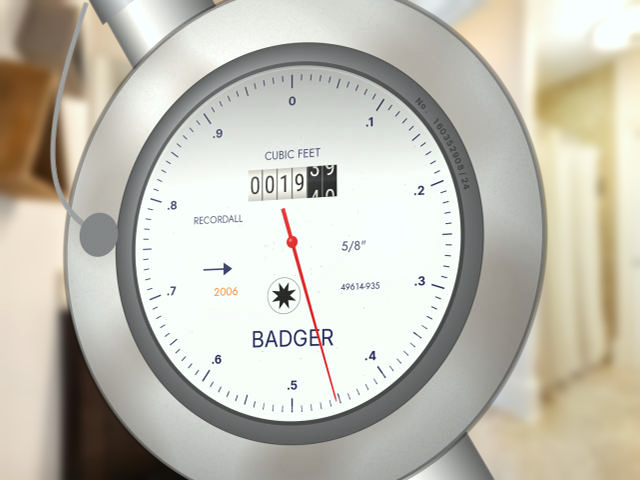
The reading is 1939.45 ft³
